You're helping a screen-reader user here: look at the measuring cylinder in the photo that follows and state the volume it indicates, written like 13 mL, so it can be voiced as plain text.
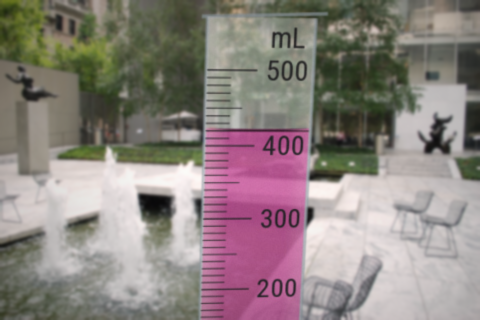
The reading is 420 mL
